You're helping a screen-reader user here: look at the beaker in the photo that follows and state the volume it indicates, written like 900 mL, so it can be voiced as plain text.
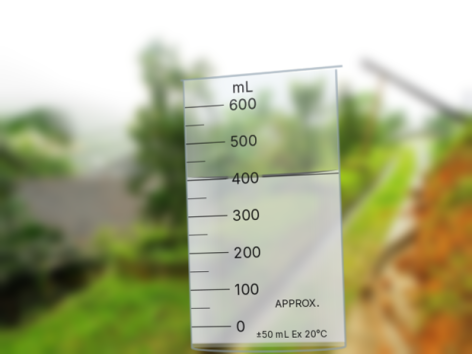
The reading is 400 mL
